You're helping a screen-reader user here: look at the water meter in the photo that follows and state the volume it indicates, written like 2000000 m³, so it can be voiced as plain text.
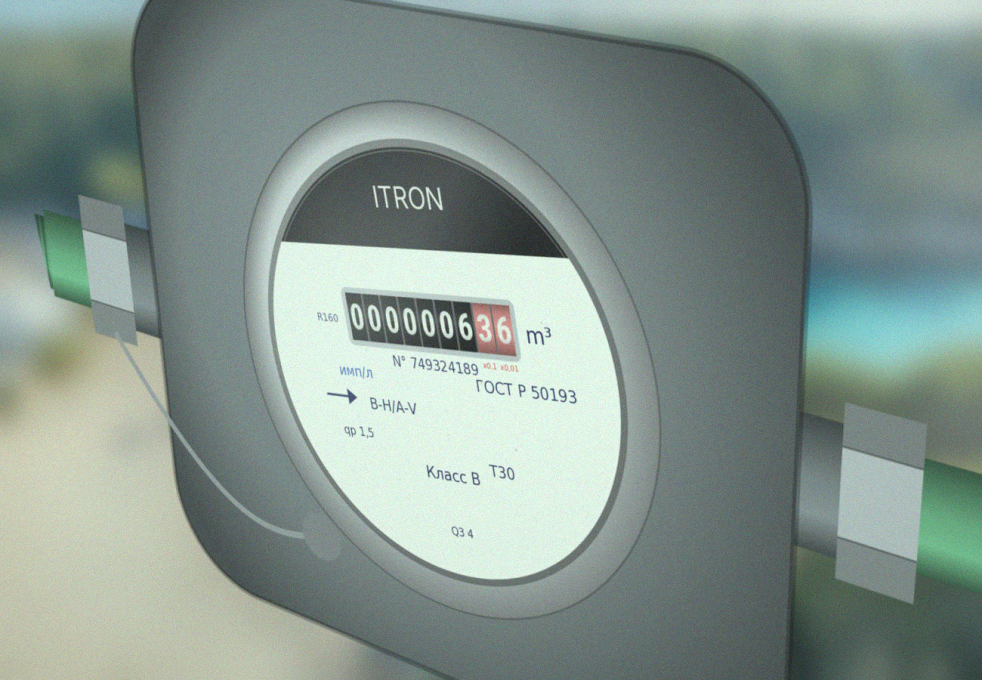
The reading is 6.36 m³
